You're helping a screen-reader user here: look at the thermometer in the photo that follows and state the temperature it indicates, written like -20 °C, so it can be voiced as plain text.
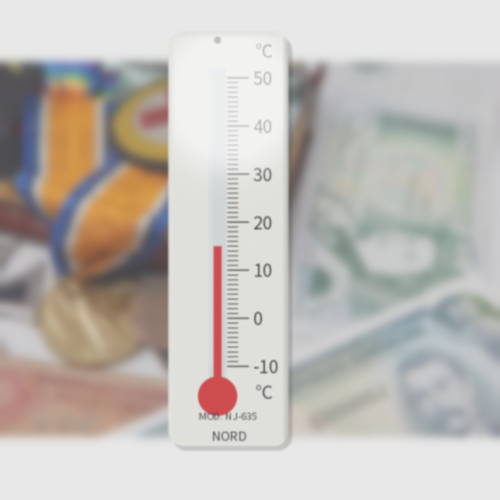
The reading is 15 °C
